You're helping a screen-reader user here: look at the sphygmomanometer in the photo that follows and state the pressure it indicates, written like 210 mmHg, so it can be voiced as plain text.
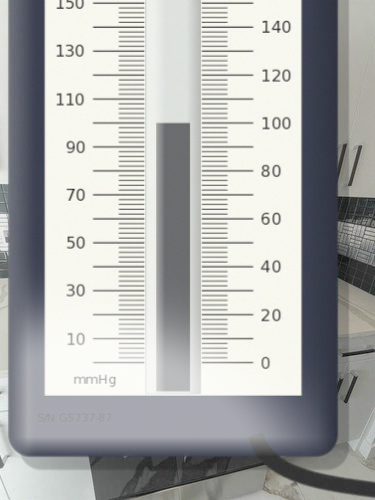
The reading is 100 mmHg
